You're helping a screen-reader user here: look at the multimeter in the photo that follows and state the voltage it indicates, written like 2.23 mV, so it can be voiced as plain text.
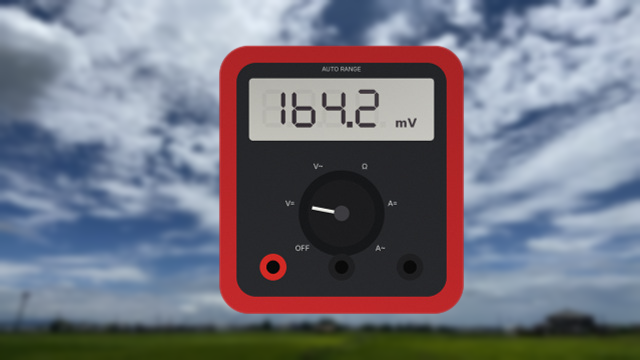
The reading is 164.2 mV
